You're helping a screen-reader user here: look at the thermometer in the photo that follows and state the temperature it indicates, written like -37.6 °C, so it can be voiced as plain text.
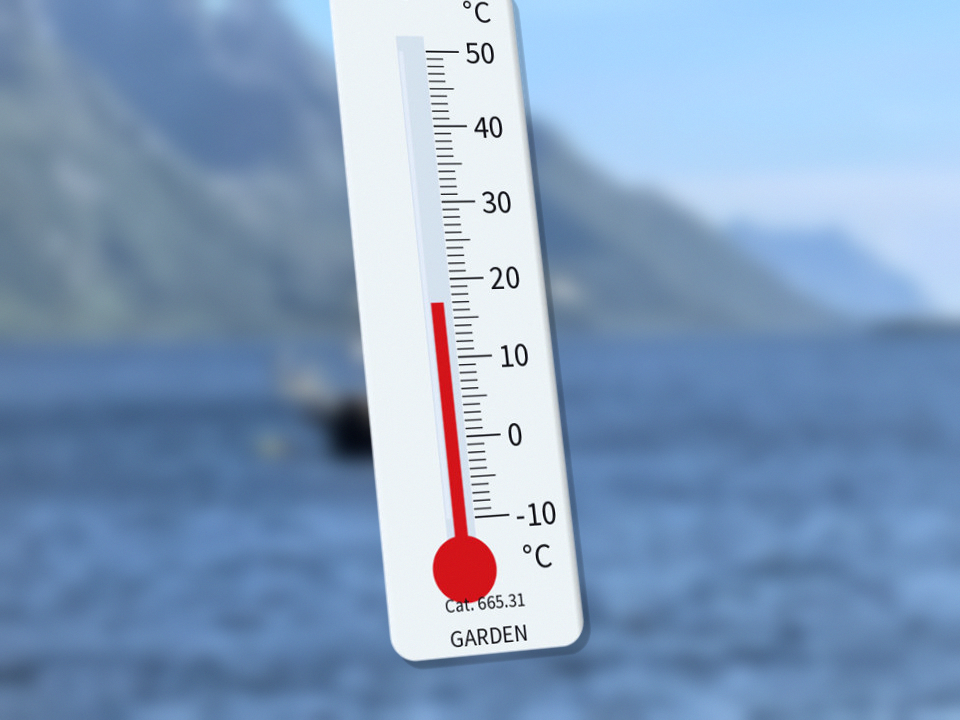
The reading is 17 °C
